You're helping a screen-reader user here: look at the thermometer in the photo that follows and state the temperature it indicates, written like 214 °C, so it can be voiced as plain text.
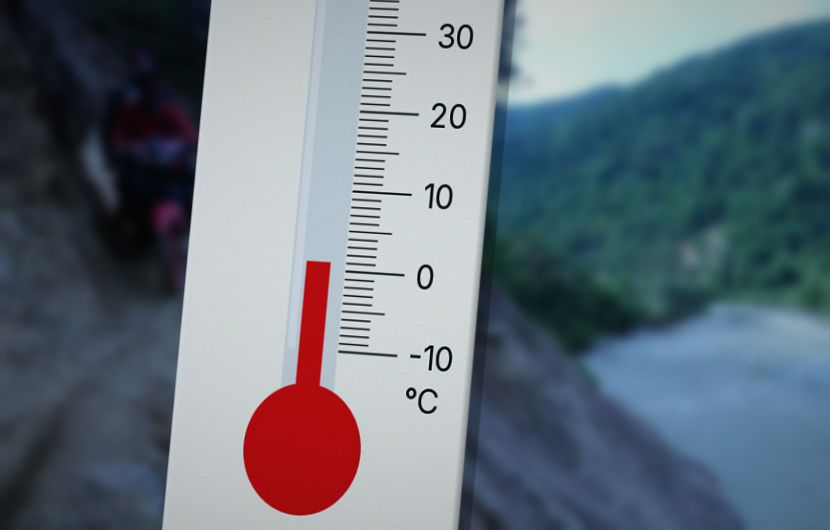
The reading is 1 °C
